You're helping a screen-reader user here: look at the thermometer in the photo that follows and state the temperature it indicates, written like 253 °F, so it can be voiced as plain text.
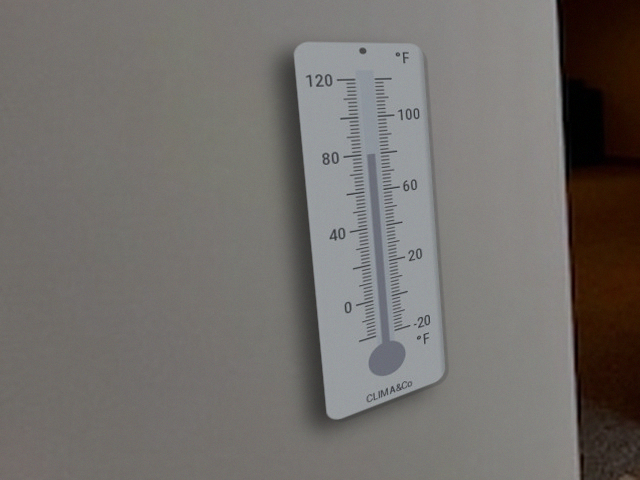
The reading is 80 °F
